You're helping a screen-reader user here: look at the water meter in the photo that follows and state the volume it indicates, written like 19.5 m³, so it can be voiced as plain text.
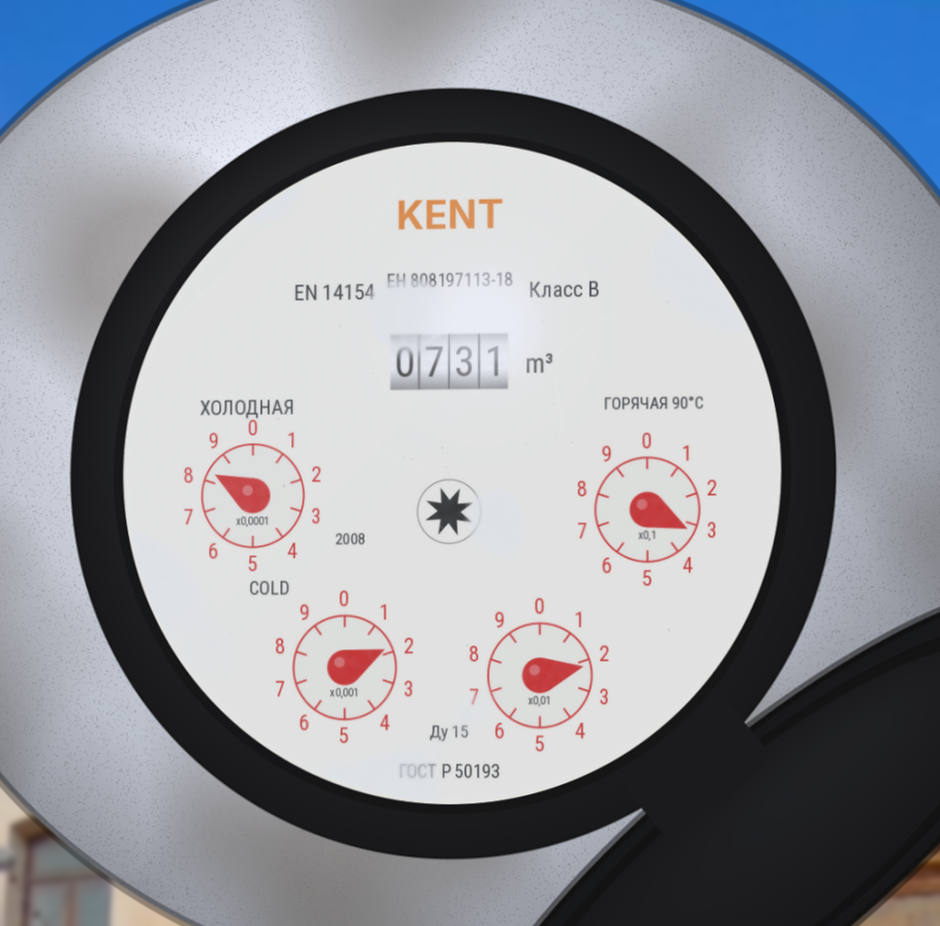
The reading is 731.3218 m³
